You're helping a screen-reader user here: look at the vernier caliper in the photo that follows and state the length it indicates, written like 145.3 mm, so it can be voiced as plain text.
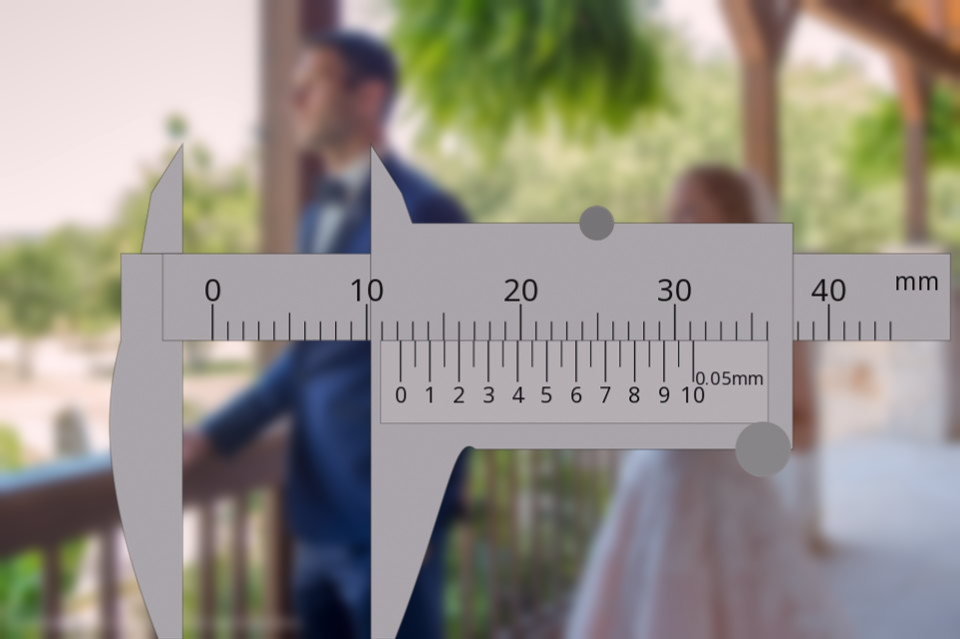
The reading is 12.2 mm
